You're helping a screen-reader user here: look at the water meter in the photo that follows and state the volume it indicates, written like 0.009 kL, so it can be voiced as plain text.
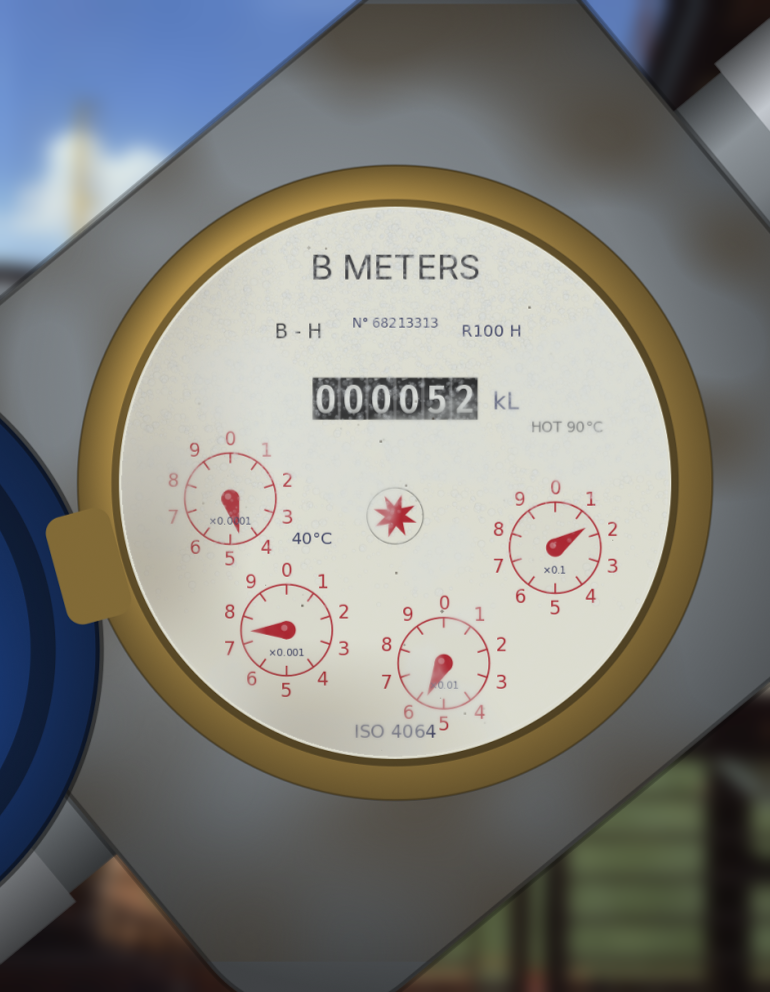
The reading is 52.1574 kL
